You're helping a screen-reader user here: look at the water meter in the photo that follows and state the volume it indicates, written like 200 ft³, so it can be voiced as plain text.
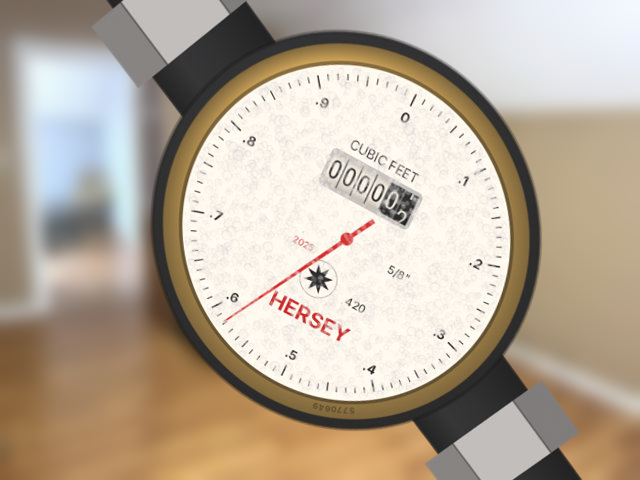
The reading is 1.58 ft³
